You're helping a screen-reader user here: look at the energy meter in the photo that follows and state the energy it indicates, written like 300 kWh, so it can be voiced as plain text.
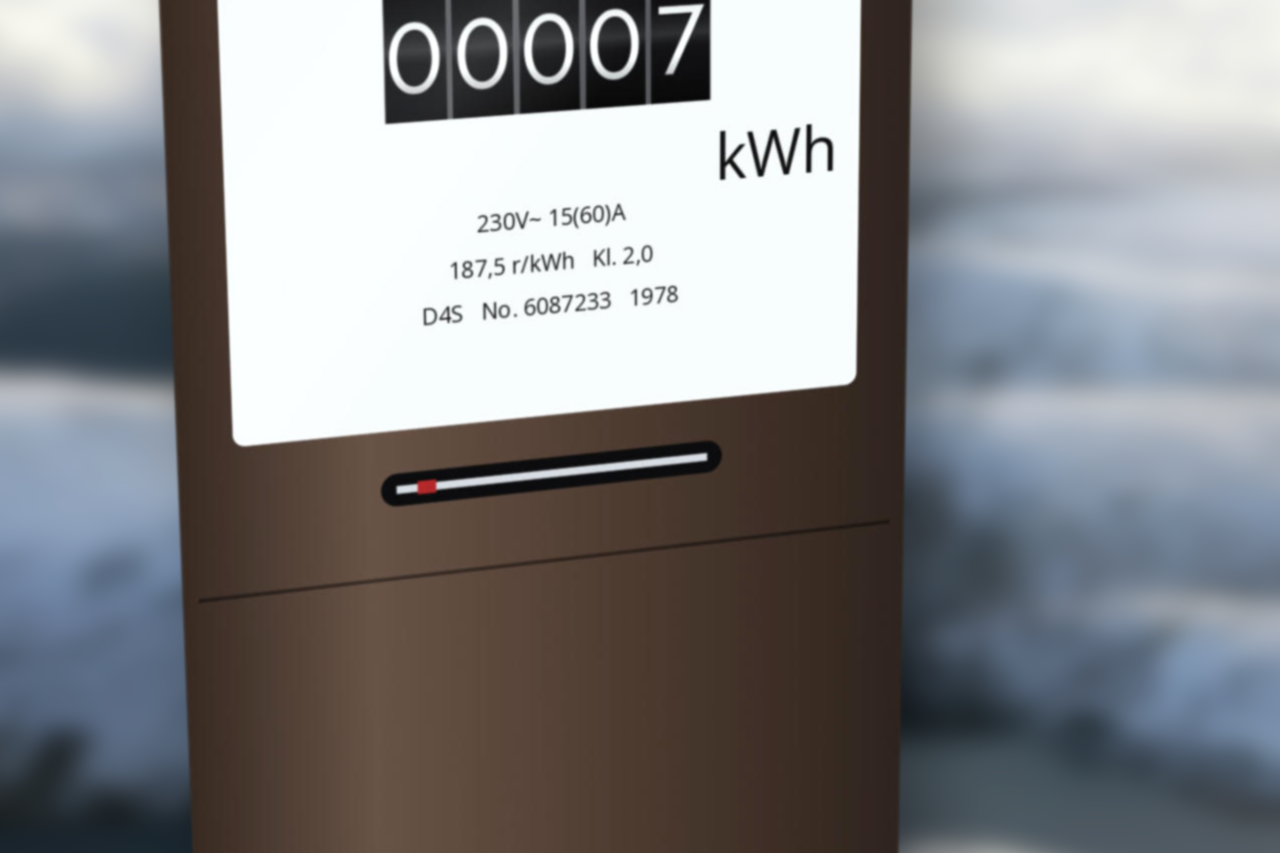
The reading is 7 kWh
